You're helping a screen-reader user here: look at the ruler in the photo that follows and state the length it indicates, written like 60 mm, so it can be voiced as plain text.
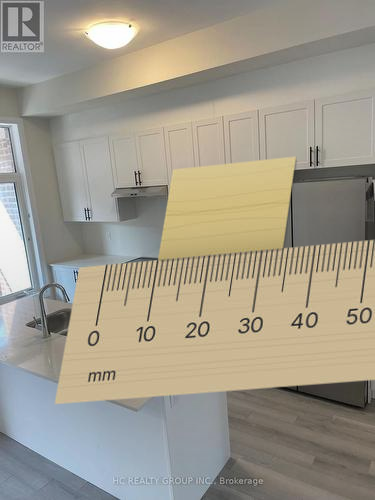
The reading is 24 mm
